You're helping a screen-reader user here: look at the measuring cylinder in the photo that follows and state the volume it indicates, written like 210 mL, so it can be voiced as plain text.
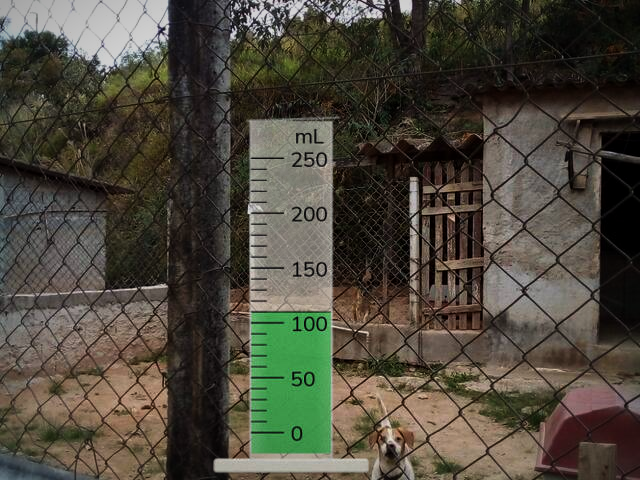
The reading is 110 mL
